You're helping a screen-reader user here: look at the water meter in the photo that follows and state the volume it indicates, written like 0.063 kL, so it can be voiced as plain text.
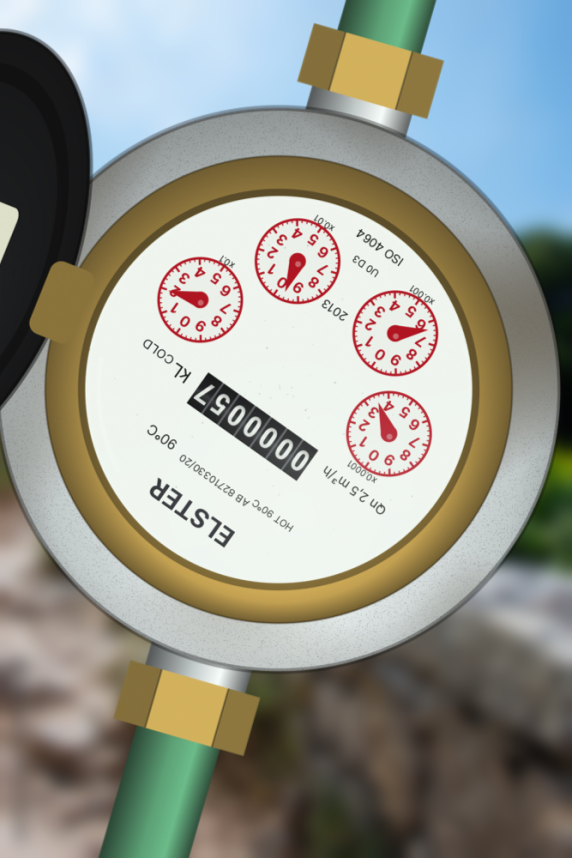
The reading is 57.1963 kL
